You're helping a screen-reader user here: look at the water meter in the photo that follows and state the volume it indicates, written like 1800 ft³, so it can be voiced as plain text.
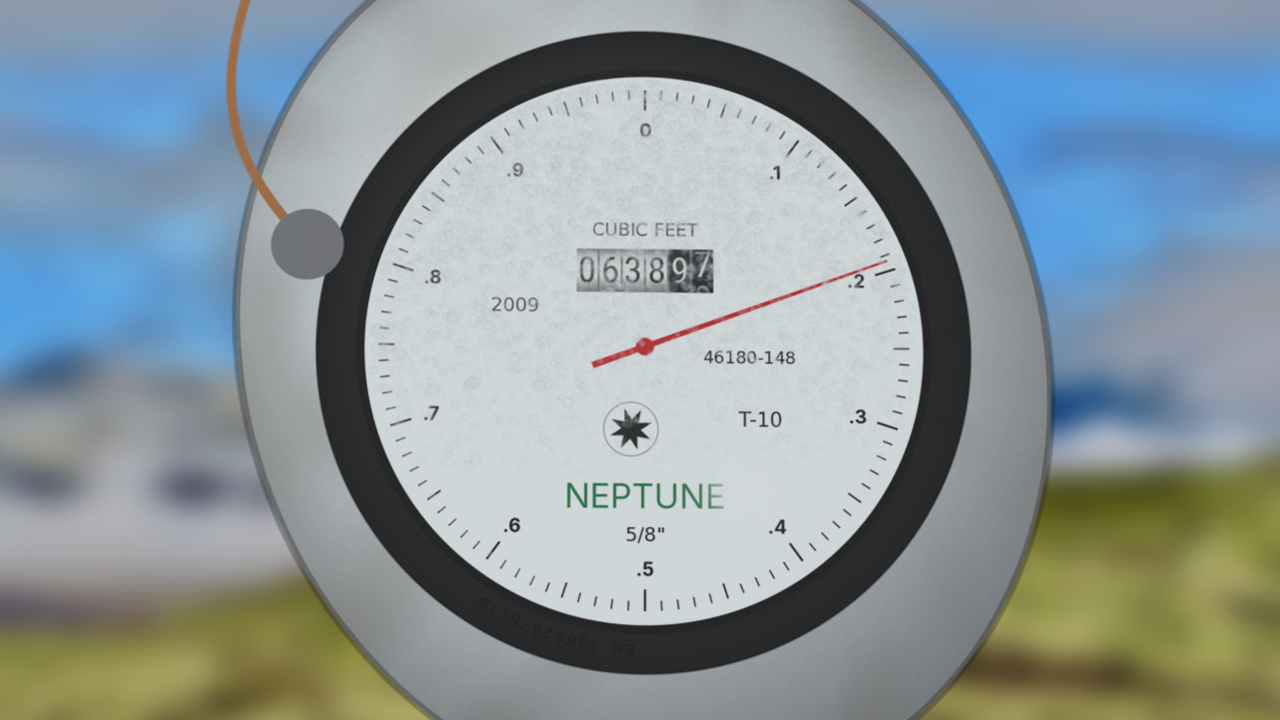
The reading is 63897.19 ft³
